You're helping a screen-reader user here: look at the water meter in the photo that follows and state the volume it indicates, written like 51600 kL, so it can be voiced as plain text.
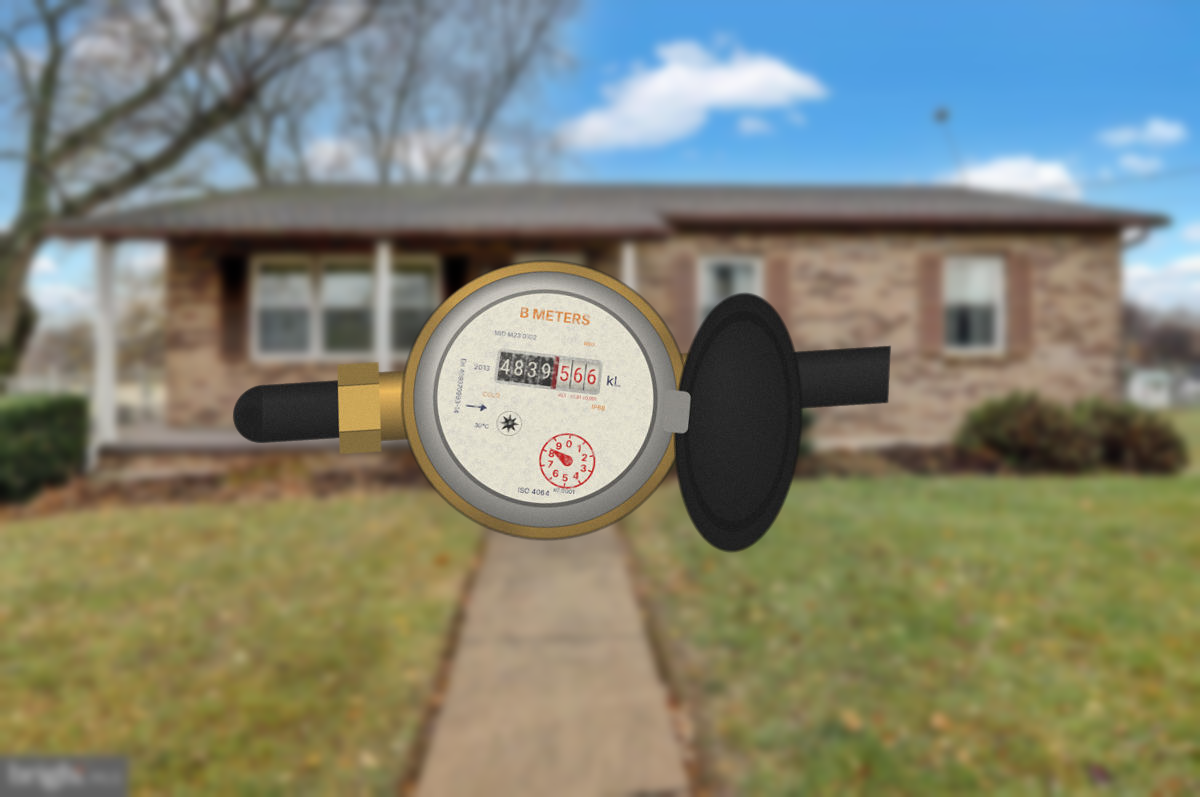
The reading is 4839.5668 kL
